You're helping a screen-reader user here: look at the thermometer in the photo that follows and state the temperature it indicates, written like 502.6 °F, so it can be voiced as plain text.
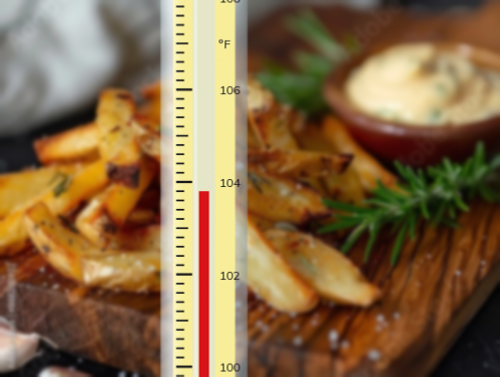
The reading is 103.8 °F
